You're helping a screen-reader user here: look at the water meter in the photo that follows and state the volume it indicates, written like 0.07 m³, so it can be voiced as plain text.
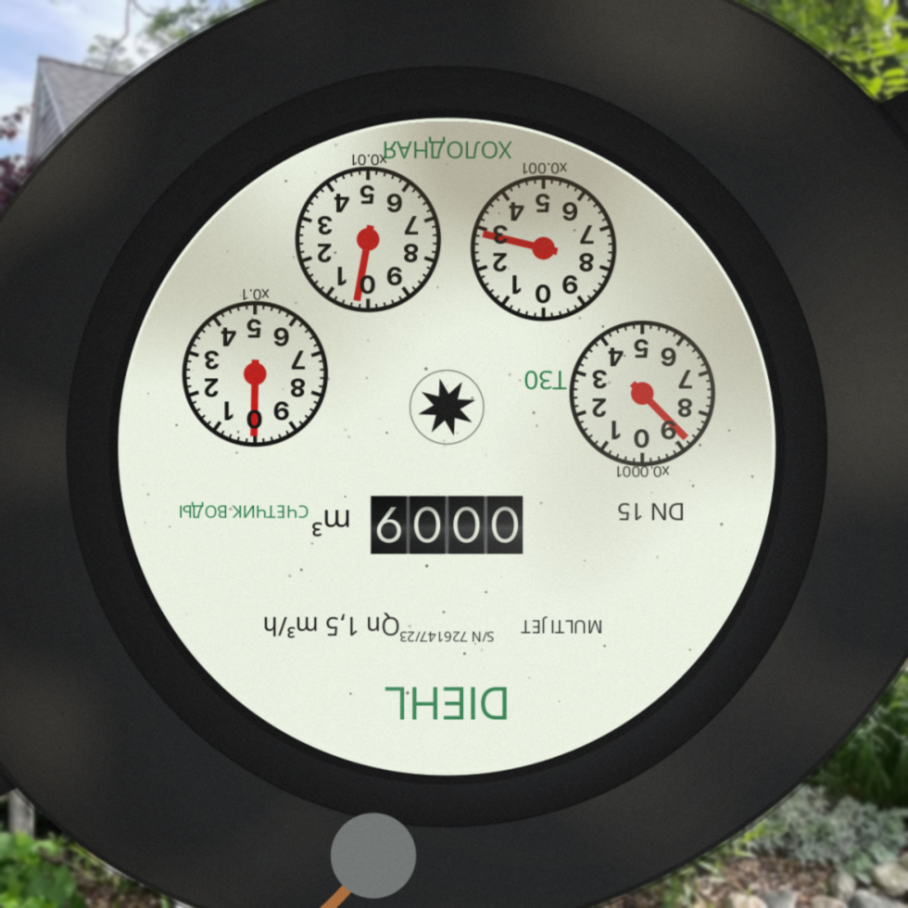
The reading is 9.0028 m³
